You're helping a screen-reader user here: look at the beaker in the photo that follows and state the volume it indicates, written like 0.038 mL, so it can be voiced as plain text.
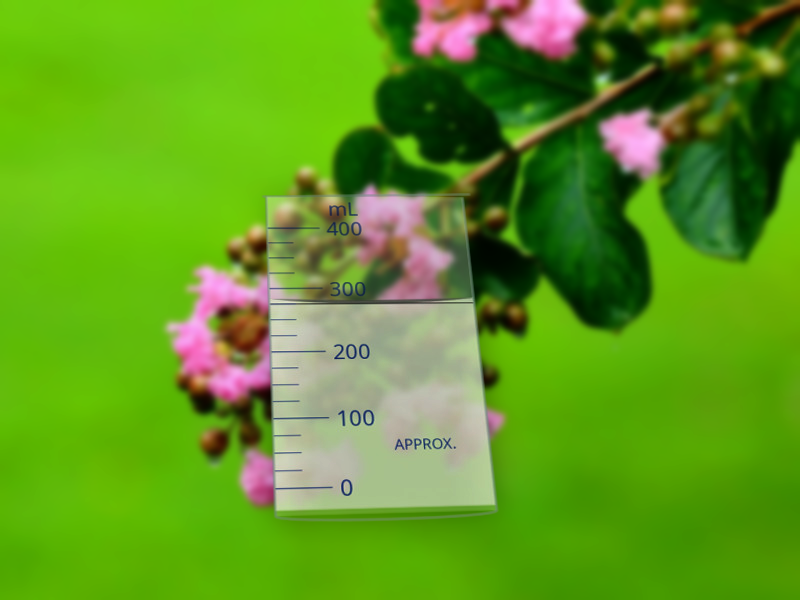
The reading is 275 mL
